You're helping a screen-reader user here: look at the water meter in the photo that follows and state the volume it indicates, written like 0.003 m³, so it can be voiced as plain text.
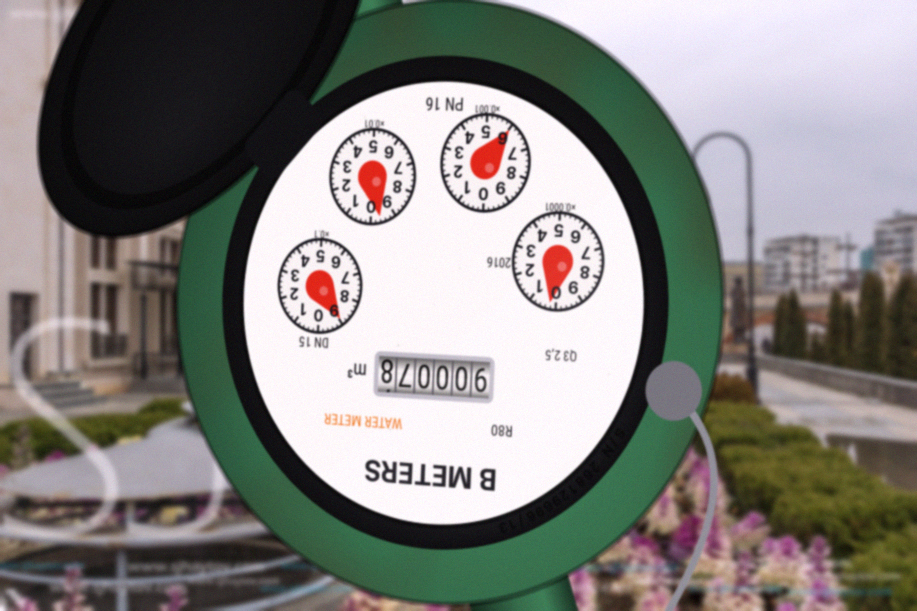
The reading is 900077.8960 m³
